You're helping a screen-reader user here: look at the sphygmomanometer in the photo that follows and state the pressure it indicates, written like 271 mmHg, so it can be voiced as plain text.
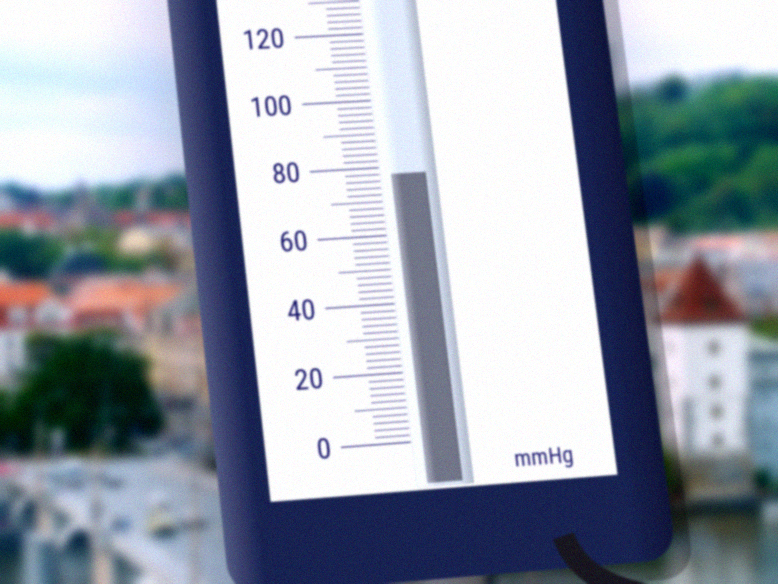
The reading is 78 mmHg
